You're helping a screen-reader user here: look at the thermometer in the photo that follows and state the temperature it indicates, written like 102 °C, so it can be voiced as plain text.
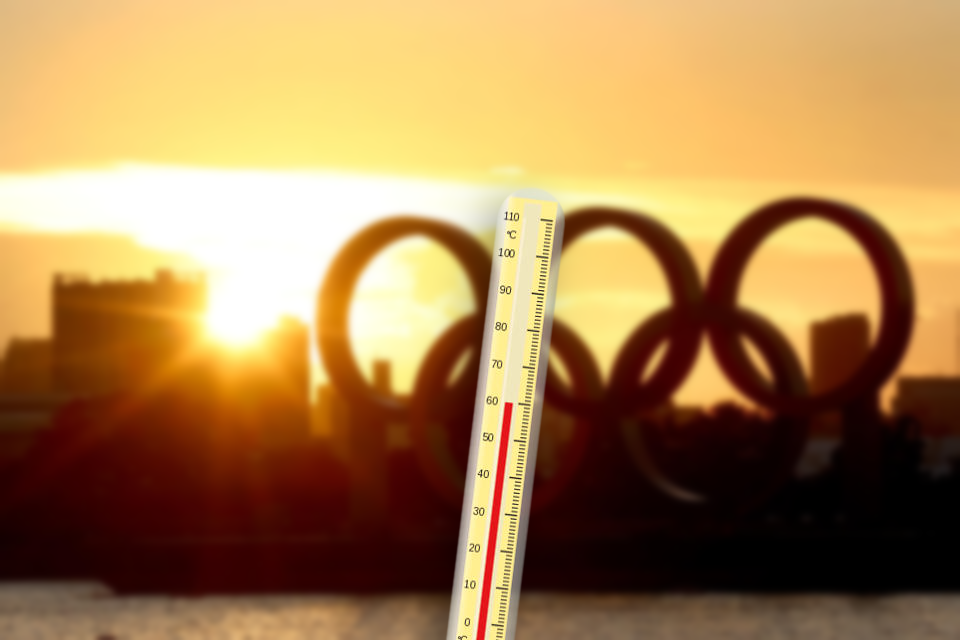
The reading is 60 °C
